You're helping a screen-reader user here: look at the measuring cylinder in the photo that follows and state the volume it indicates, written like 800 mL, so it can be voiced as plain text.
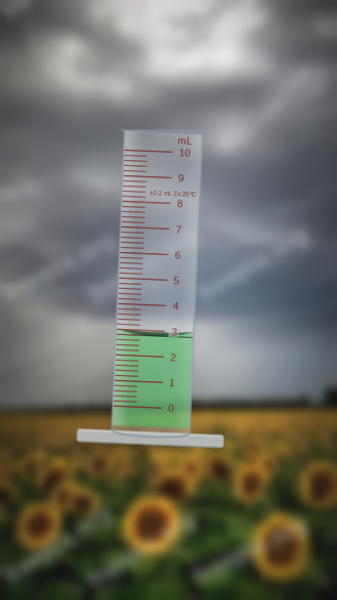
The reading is 2.8 mL
